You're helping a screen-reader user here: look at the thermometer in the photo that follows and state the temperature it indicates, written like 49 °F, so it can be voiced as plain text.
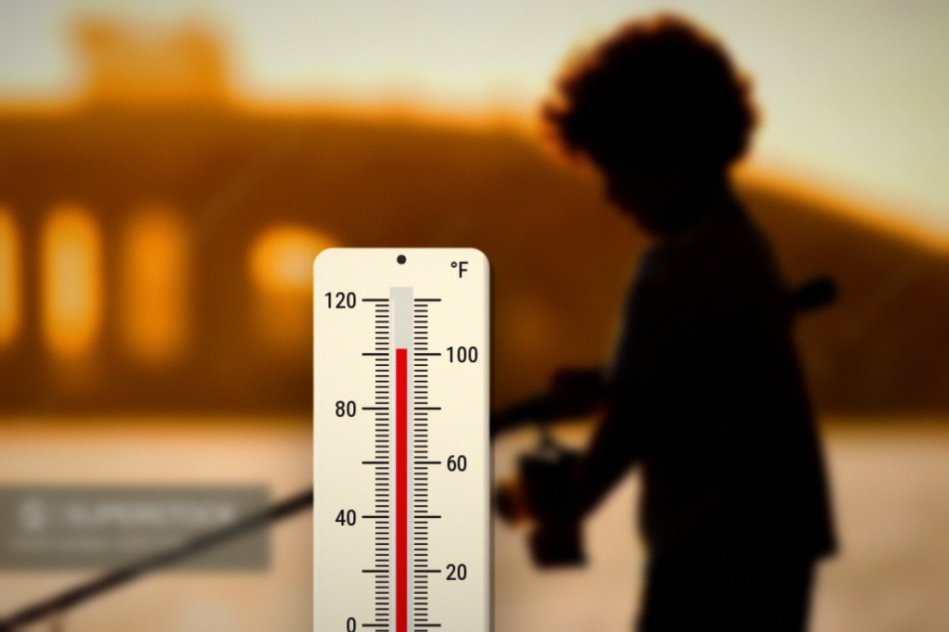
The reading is 102 °F
